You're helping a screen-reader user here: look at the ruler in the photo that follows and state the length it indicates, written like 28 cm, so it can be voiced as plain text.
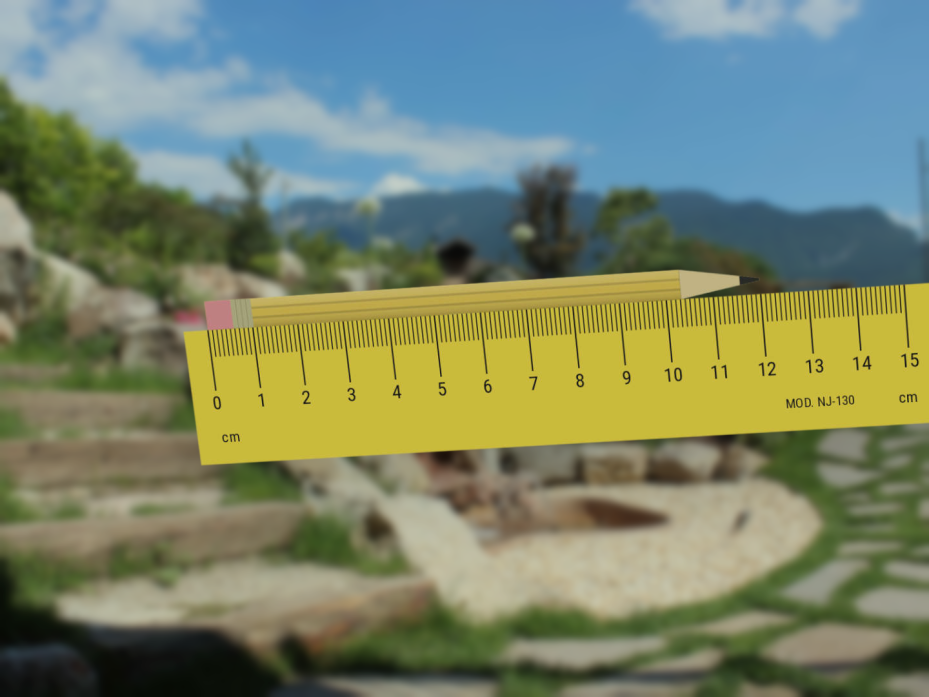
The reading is 12 cm
